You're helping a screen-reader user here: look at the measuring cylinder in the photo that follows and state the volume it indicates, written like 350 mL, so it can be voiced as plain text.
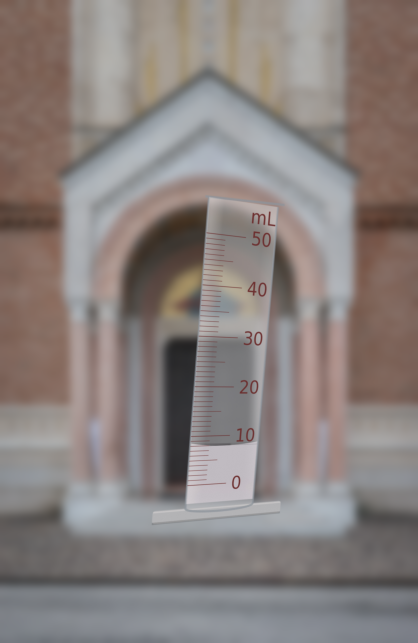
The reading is 8 mL
